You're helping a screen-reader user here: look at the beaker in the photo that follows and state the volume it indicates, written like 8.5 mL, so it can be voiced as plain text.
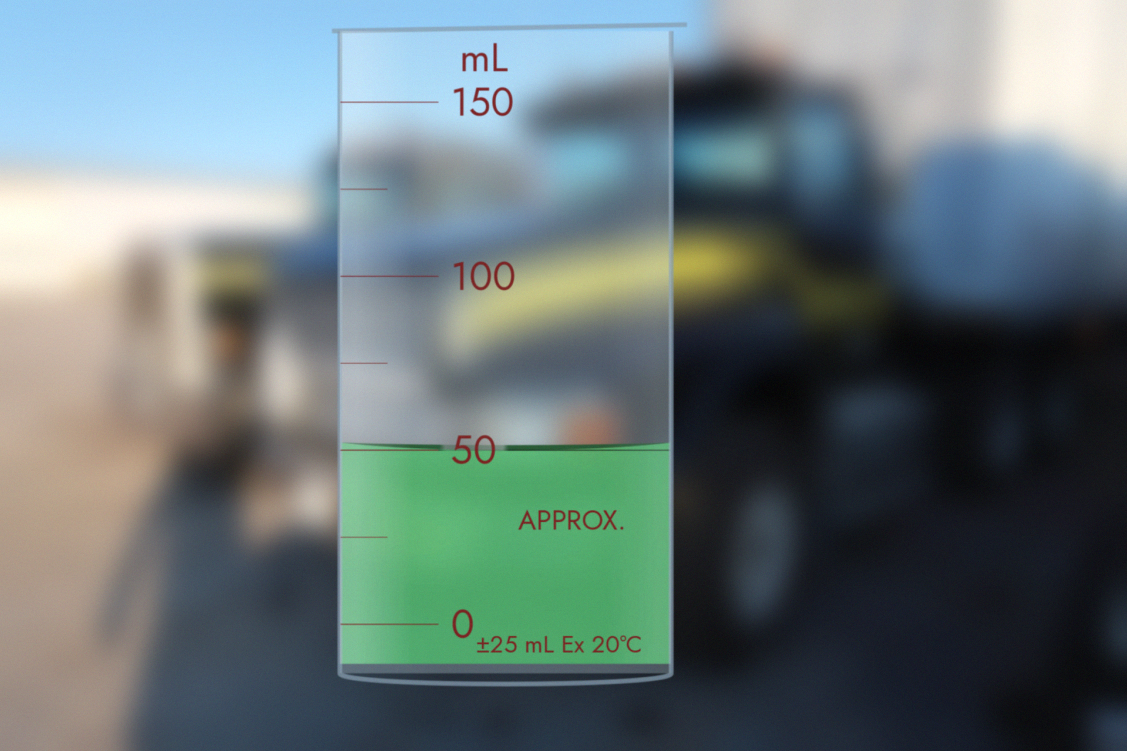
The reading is 50 mL
